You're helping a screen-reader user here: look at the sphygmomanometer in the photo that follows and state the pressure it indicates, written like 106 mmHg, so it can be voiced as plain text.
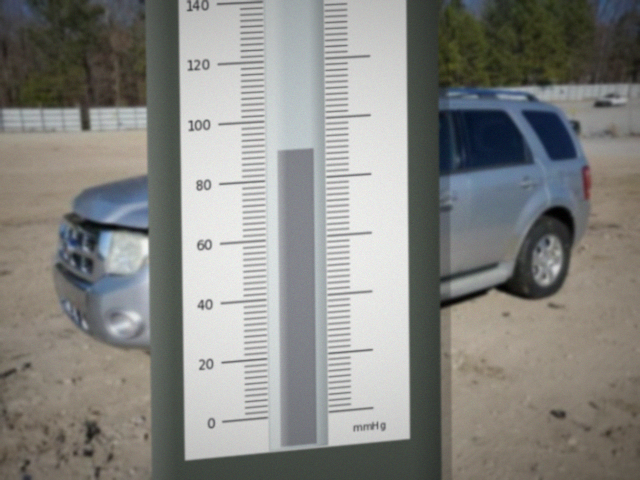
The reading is 90 mmHg
